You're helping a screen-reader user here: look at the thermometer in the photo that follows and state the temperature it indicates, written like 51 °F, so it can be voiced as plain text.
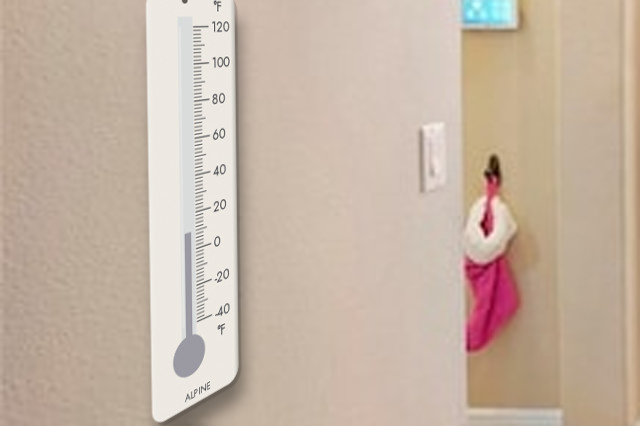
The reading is 10 °F
